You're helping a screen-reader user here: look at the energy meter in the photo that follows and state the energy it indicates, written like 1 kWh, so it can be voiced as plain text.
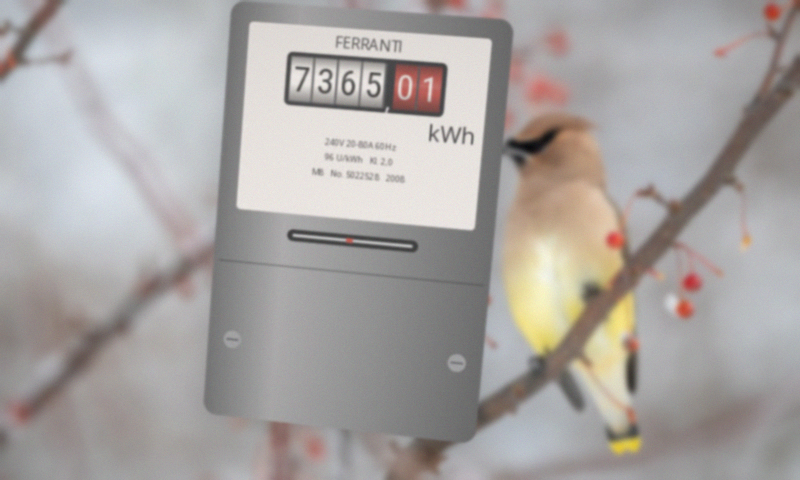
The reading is 7365.01 kWh
